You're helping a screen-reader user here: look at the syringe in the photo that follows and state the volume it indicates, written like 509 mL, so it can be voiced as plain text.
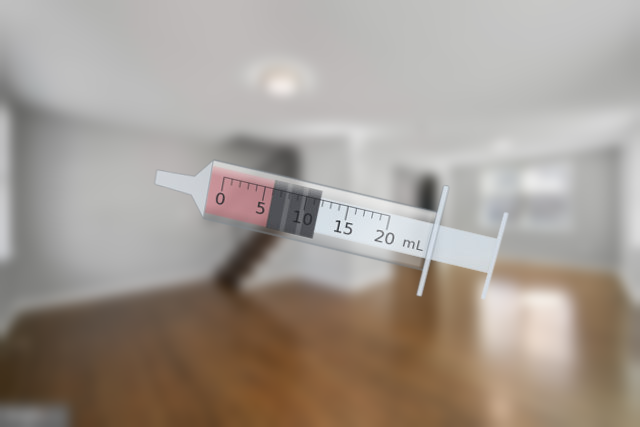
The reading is 6 mL
